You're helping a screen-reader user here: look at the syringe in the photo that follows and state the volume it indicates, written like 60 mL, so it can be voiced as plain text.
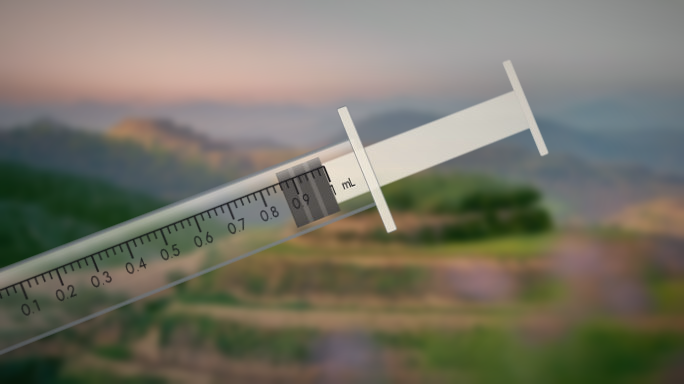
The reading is 0.86 mL
